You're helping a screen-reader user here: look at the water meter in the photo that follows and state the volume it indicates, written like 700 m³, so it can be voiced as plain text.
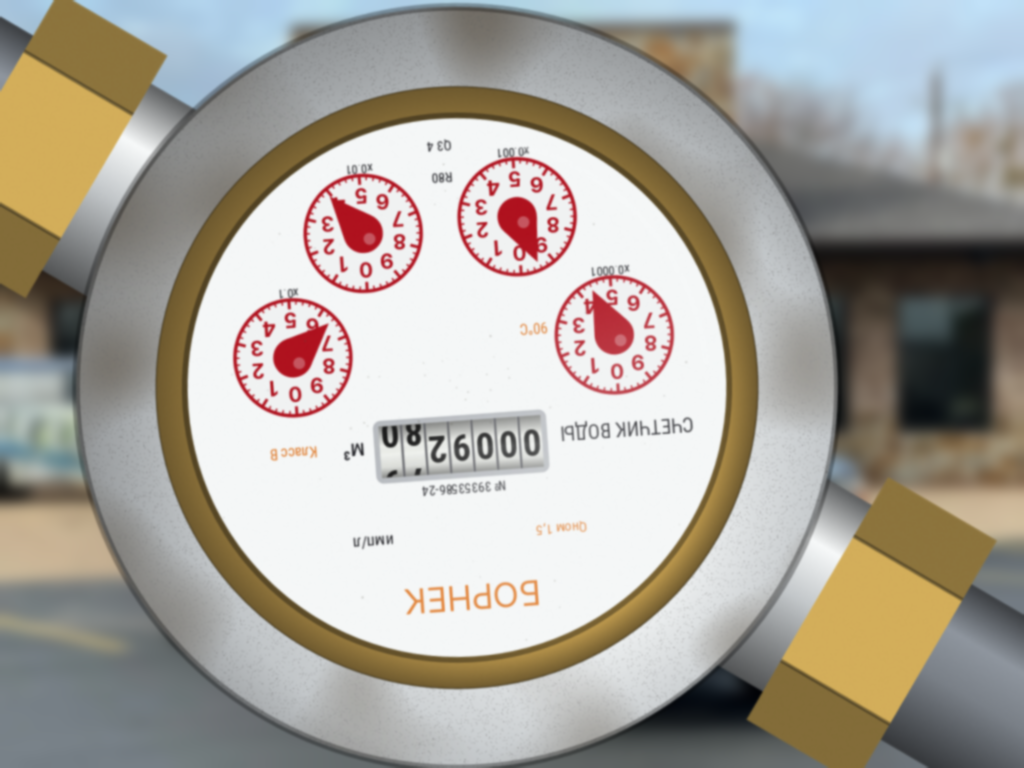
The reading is 9279.6394 m³
